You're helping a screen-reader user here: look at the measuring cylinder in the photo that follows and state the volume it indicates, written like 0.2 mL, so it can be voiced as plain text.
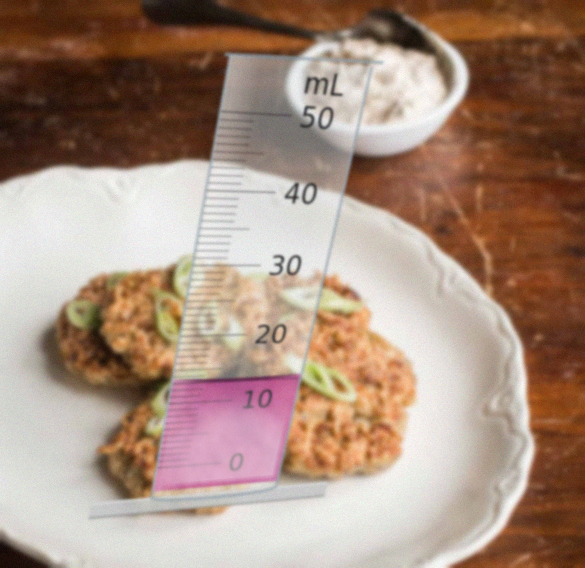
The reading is 13 mL
